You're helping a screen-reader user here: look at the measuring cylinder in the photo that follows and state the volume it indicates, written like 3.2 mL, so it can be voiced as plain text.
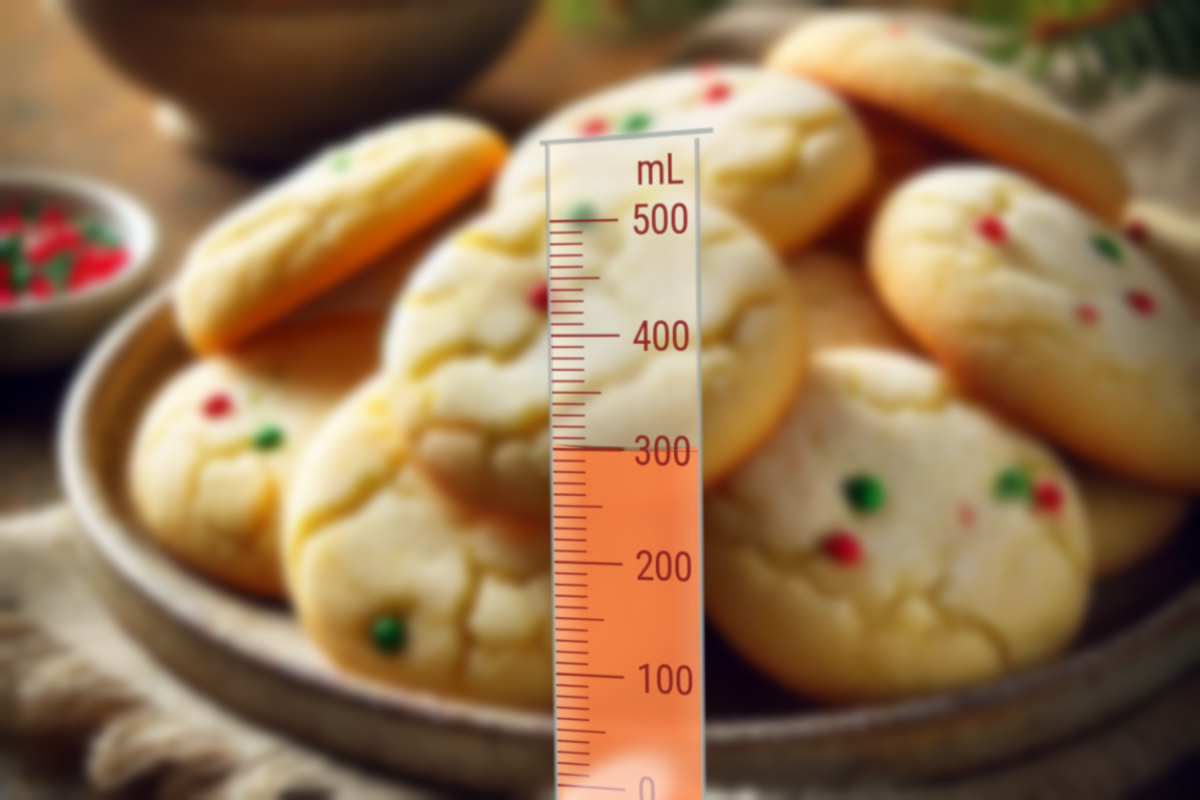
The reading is 300 mL
